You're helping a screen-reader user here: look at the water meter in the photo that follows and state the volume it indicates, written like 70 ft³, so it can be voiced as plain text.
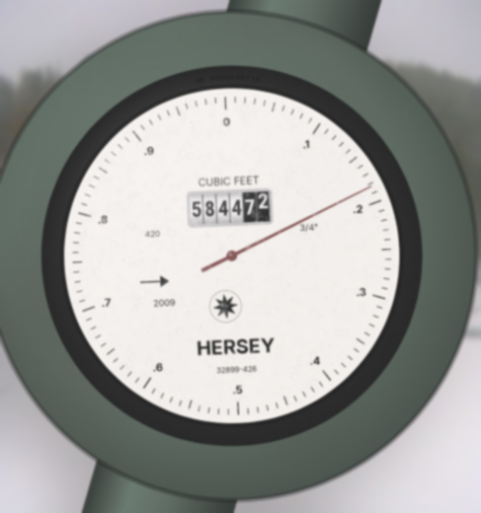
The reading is 584472.18 ft³
